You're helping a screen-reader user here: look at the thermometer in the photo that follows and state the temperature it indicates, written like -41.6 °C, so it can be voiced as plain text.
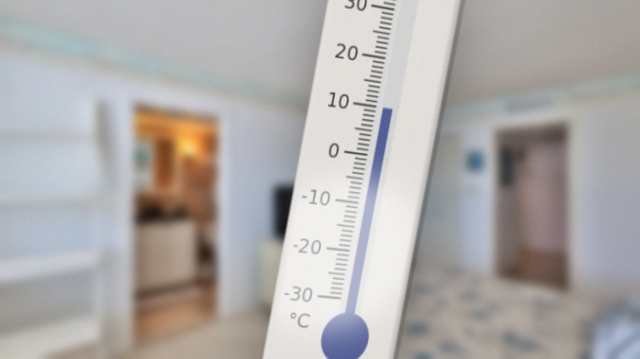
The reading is 10 °C
